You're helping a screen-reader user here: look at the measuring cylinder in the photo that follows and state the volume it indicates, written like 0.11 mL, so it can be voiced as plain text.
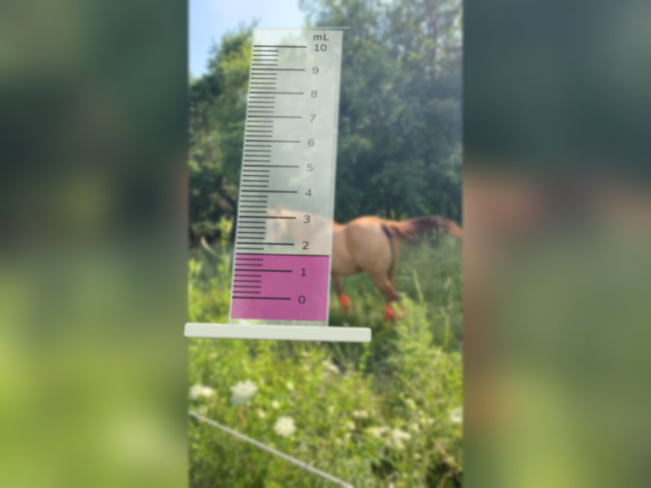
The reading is 1.6 mL
